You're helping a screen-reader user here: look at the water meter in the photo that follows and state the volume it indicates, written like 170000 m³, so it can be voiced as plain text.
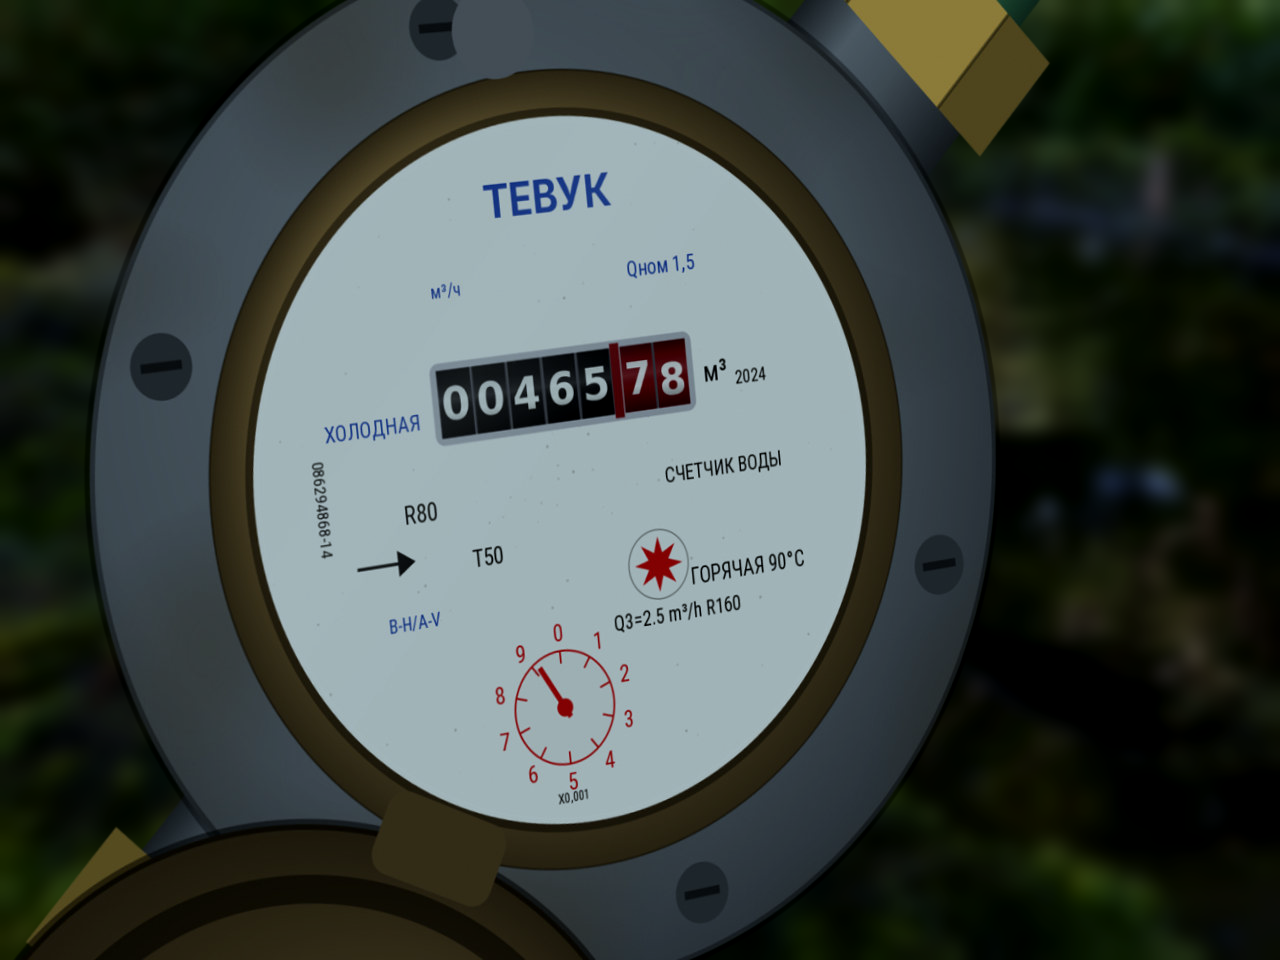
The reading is 465.779 m³
